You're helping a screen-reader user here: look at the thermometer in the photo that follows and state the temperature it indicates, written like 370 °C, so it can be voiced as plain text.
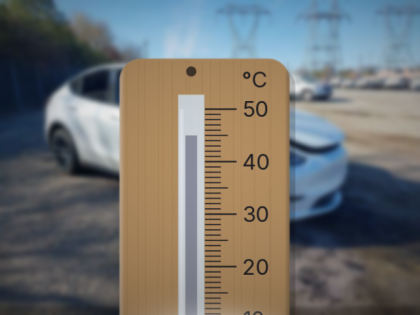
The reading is 45 °C
